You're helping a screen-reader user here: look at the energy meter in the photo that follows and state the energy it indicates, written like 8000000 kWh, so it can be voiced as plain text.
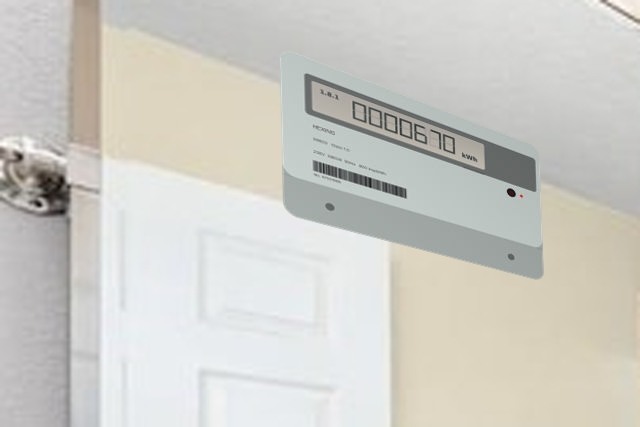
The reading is 670 kWh
